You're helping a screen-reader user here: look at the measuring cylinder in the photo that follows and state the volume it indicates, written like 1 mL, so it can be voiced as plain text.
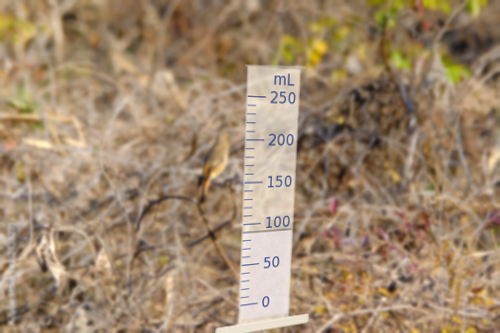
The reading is 90 mL
